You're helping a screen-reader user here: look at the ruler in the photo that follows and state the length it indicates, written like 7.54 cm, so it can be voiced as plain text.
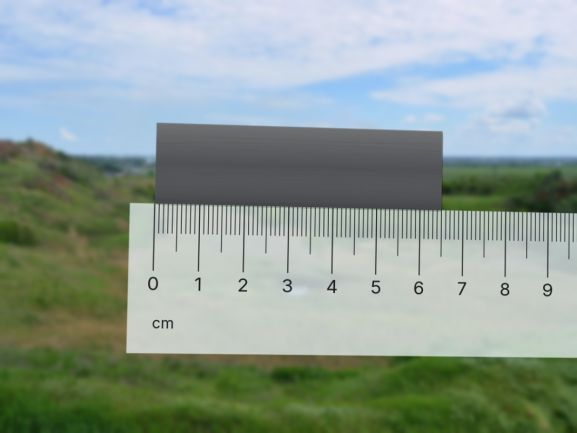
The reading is 6.5 cm
